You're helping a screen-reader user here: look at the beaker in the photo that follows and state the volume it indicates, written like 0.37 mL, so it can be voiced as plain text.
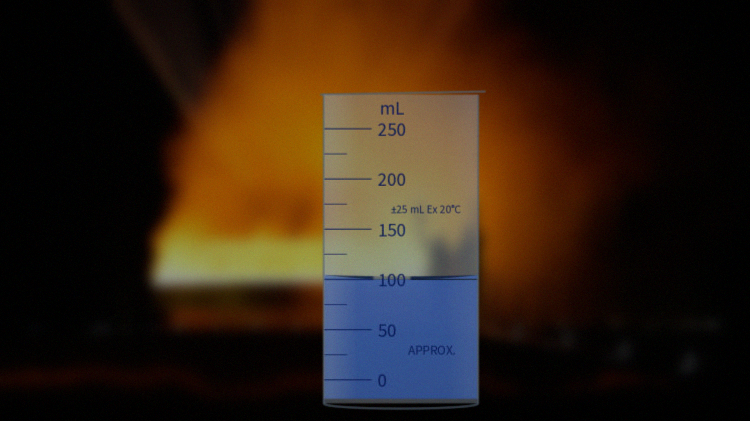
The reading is 100 mL
